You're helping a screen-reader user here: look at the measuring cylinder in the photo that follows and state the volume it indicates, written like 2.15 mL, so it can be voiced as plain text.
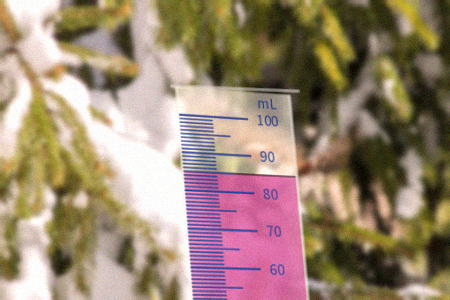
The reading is 85 mL
